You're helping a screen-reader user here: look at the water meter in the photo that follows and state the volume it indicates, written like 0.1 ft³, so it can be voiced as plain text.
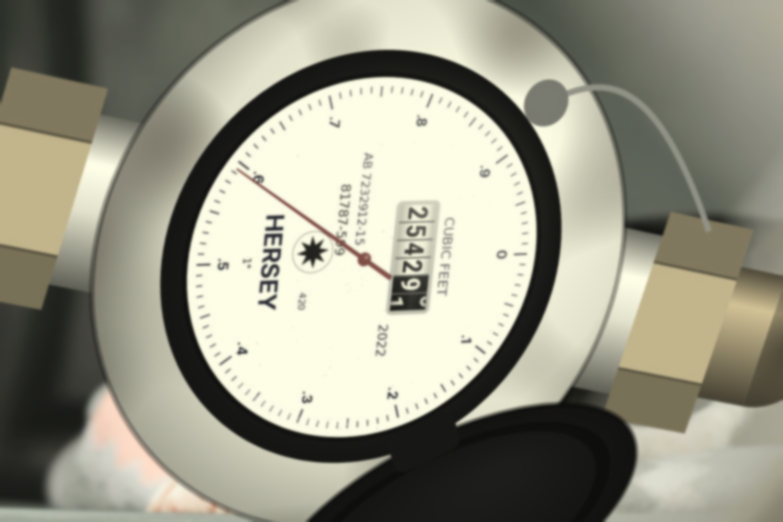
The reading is 254290.59 ft³
